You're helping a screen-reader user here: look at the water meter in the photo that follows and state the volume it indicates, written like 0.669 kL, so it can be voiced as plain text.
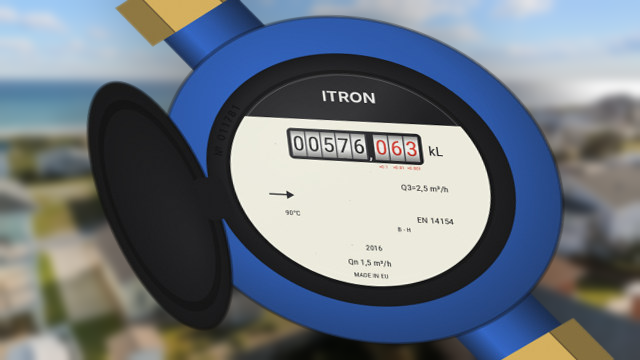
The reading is 576.063 kL
